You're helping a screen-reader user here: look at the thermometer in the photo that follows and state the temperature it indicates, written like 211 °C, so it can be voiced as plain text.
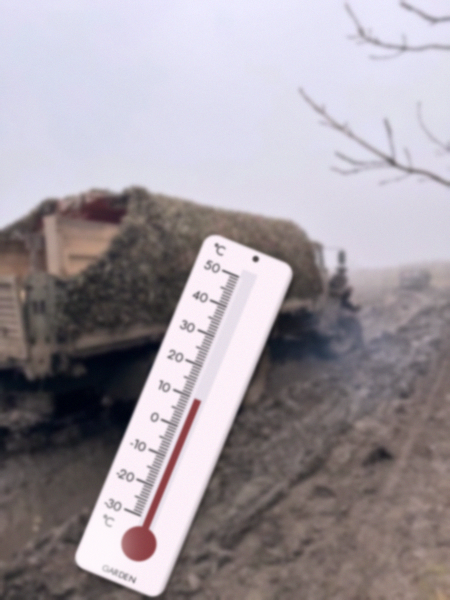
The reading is 10 °C
